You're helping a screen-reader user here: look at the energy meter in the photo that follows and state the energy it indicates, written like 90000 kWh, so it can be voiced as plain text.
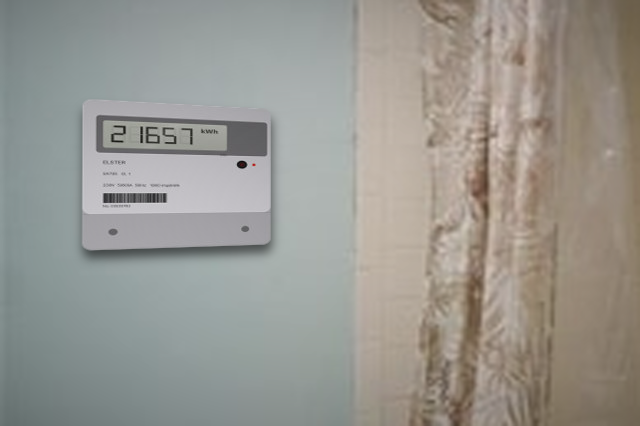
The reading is 21657 kWh
